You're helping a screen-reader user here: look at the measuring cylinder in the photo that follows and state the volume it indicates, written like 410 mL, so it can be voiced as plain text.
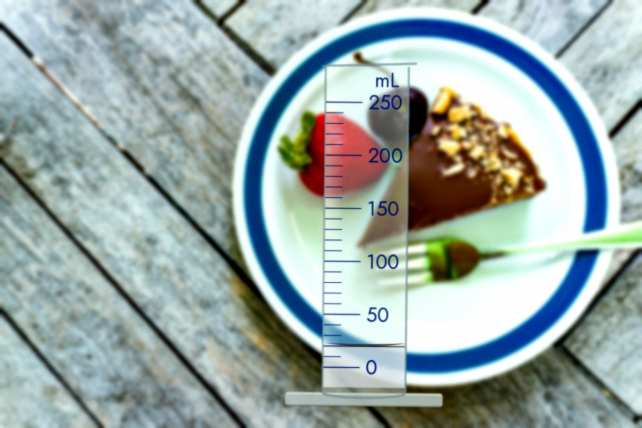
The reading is 20 mL
